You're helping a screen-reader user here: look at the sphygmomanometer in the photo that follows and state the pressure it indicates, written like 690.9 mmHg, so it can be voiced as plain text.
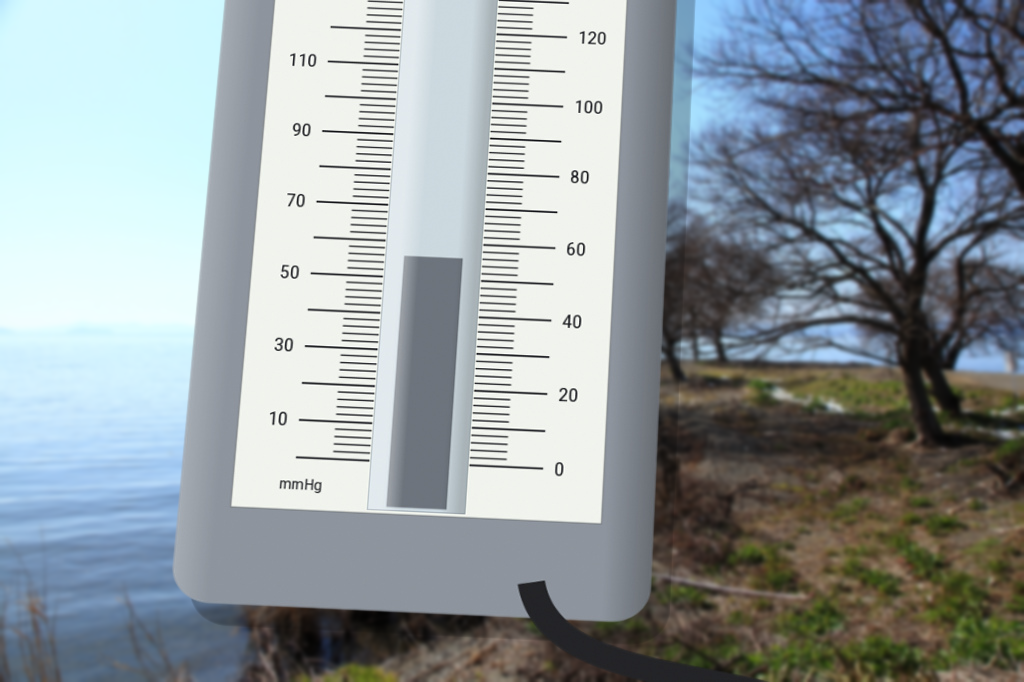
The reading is 56 mmHg
